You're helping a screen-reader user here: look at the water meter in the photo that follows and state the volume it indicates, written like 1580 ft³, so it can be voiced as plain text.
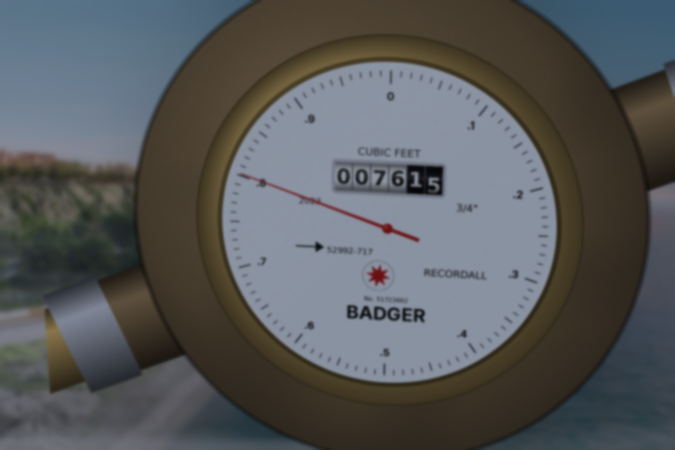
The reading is 7614.80 ft³
